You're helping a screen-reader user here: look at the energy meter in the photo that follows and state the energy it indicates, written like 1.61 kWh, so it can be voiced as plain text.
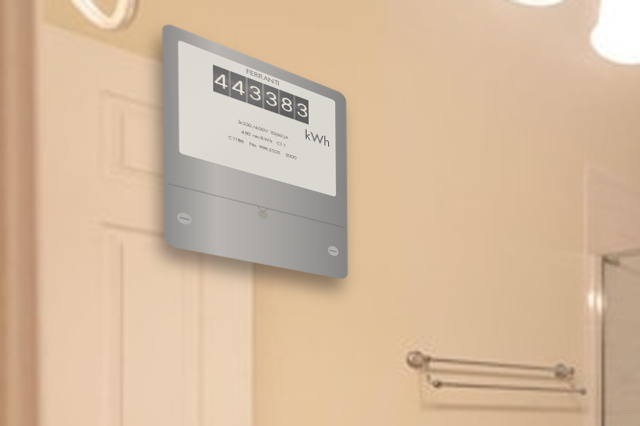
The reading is 443383 kWh
